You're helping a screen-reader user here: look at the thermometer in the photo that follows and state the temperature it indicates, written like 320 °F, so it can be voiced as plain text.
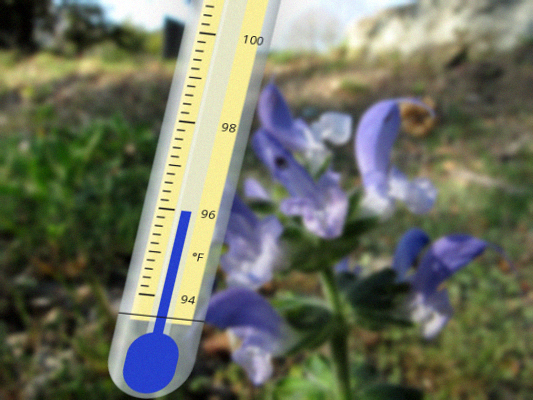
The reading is 96 °F
